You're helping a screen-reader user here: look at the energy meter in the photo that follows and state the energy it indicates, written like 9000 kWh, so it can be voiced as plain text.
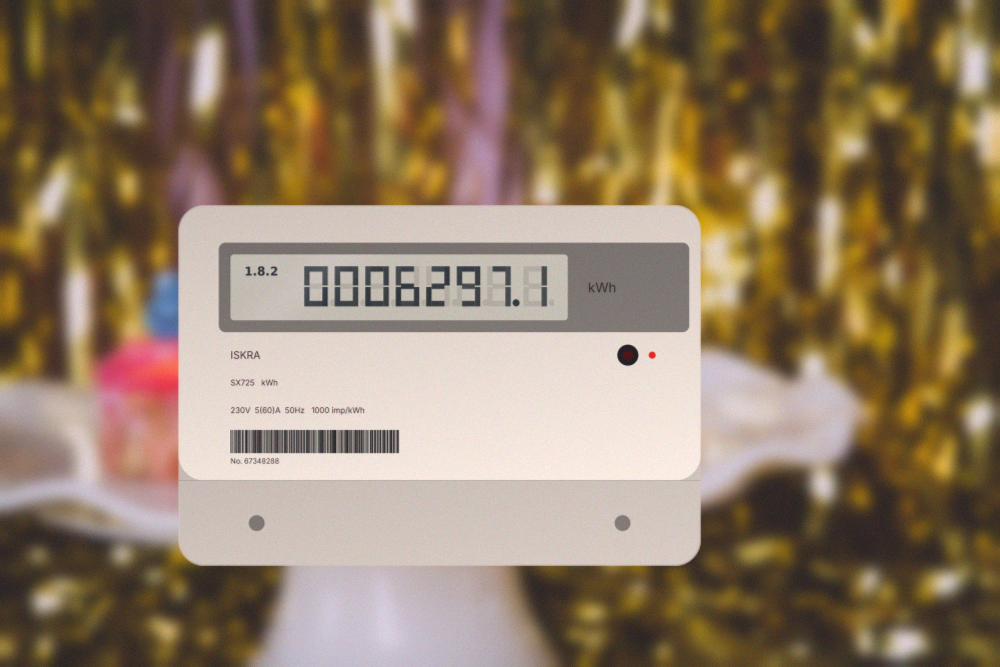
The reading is 6297.1 kWh
